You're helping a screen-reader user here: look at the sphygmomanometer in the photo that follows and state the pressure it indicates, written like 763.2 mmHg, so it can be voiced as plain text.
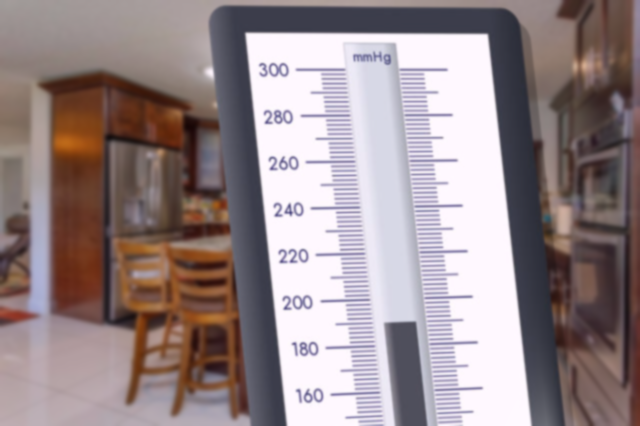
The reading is 190 mmHg
